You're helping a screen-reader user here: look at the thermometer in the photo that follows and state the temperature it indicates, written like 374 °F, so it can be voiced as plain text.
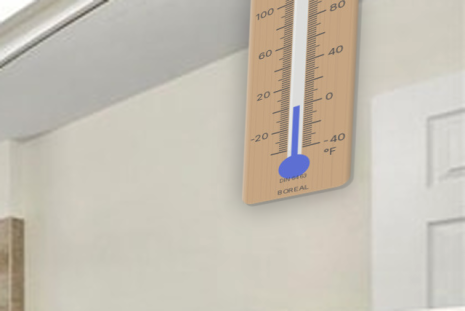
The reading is 0 °F
